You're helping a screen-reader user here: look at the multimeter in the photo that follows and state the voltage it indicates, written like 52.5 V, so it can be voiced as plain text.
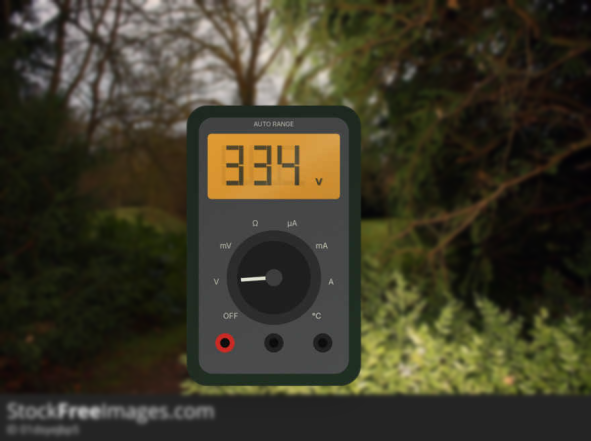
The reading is 334 V
